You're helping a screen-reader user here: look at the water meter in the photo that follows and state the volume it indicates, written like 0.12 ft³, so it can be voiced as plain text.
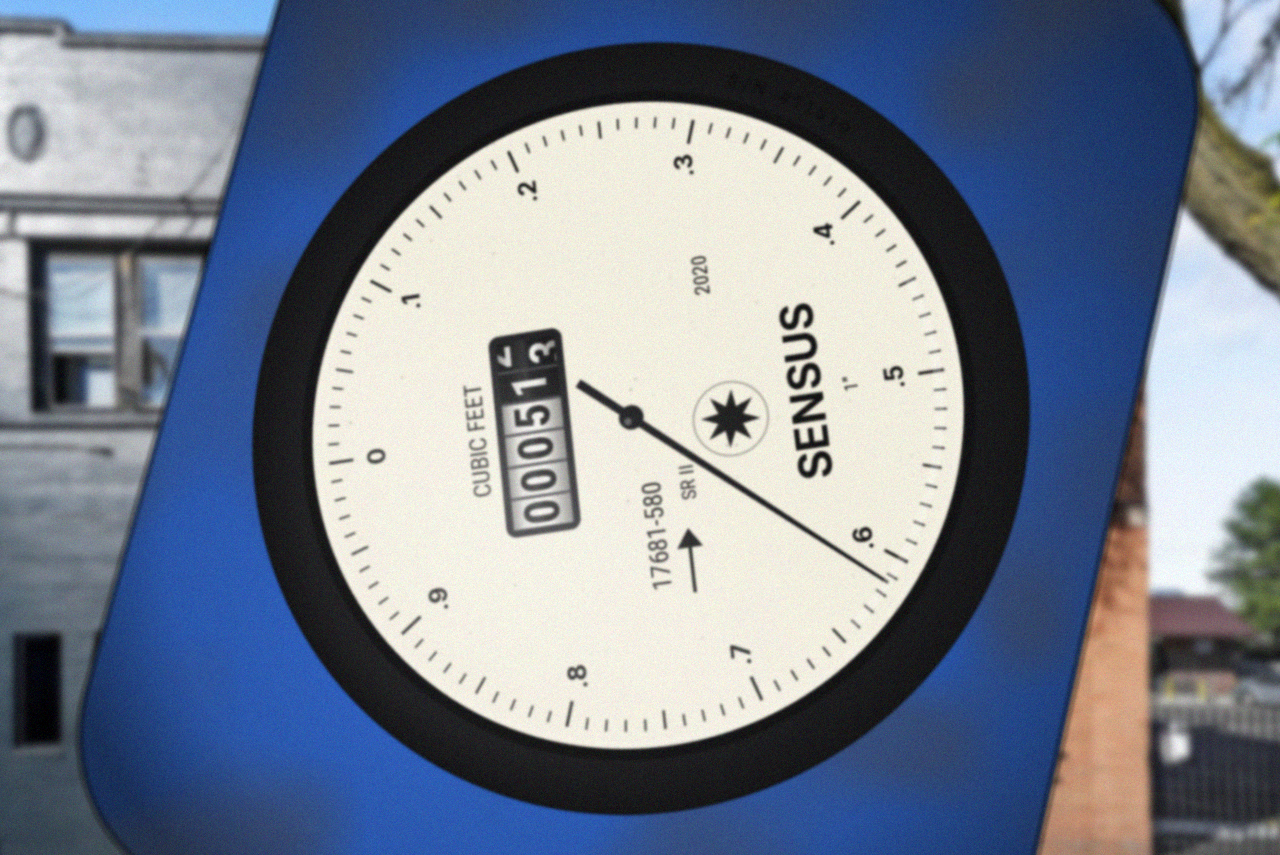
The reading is 512.61 ft³
